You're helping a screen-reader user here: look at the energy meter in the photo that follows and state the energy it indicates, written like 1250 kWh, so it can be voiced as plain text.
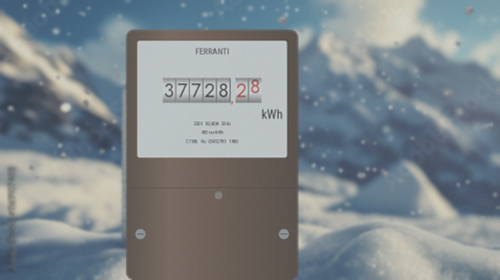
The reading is 37728.28 kWh
